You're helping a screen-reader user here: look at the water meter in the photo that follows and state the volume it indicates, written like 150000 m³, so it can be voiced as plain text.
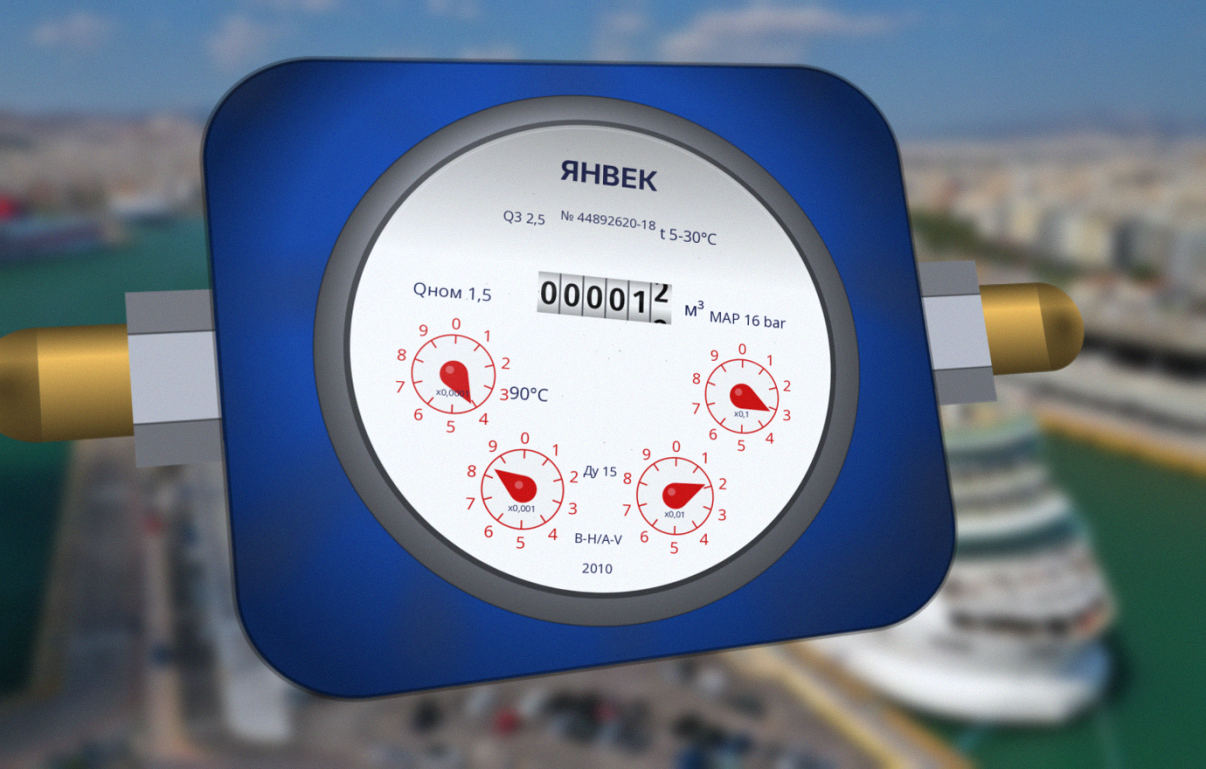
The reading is 12.3184 m³
